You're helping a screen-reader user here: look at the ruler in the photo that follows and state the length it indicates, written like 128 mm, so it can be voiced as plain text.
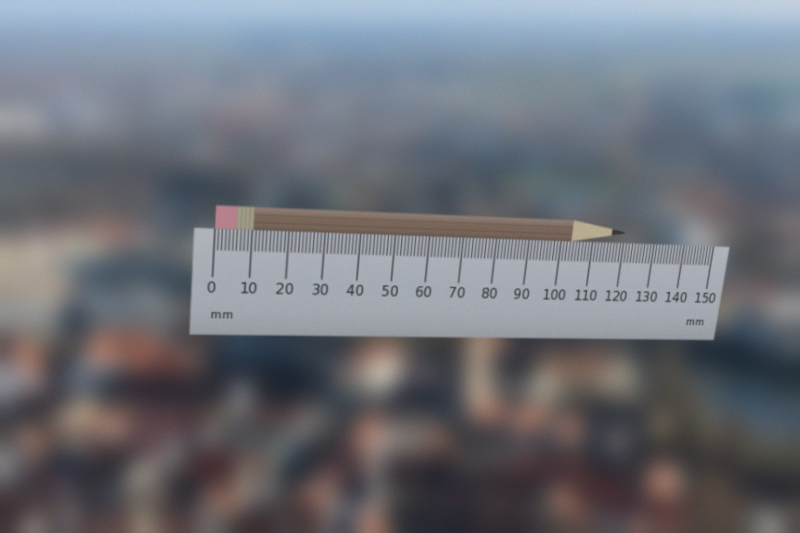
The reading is 120 mm
